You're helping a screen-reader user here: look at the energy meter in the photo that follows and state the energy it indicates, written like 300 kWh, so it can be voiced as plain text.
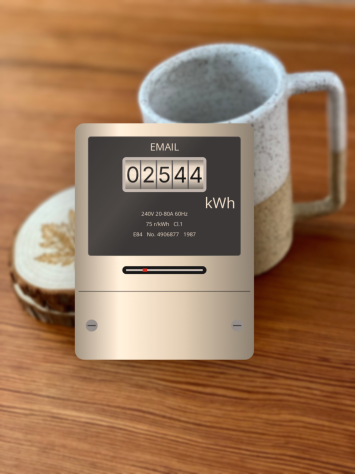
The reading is 2544 kWh
